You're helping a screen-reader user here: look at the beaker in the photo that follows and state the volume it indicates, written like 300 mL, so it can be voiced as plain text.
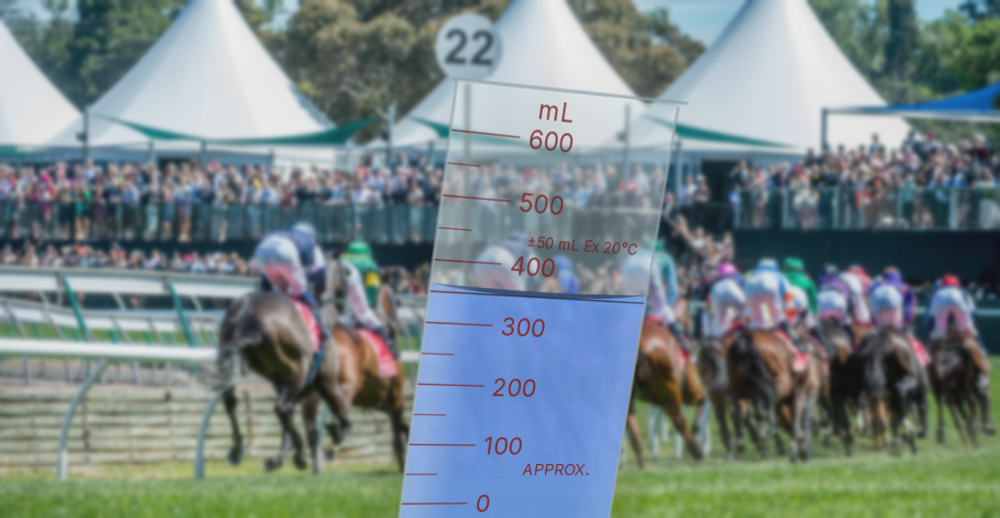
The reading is 350 mL
